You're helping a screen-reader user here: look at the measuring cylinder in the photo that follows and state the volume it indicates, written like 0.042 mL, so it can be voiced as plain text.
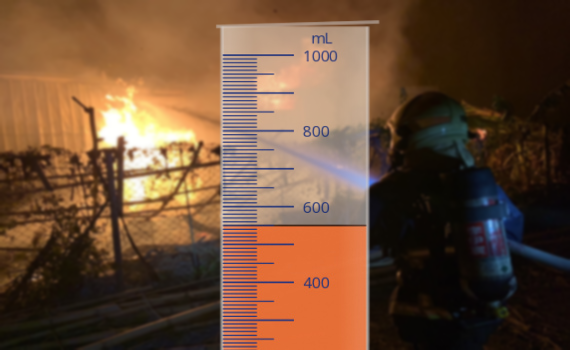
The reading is 550 mL
